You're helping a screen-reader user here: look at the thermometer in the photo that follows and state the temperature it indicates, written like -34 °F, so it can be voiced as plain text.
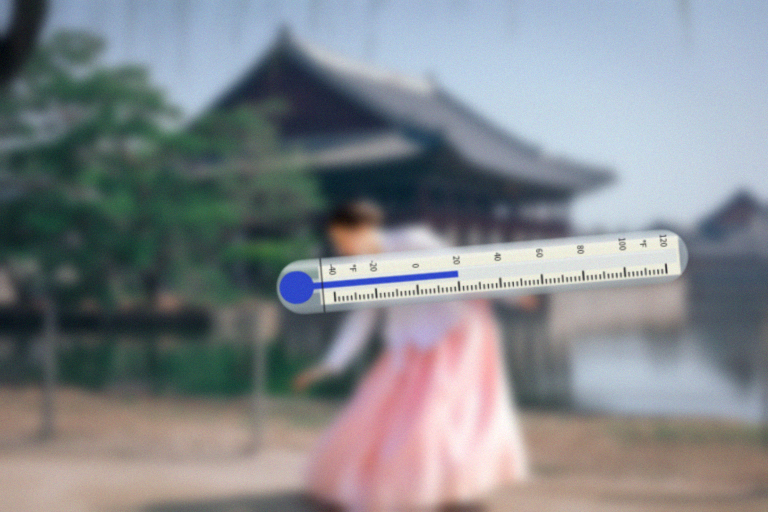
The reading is 20 °F
